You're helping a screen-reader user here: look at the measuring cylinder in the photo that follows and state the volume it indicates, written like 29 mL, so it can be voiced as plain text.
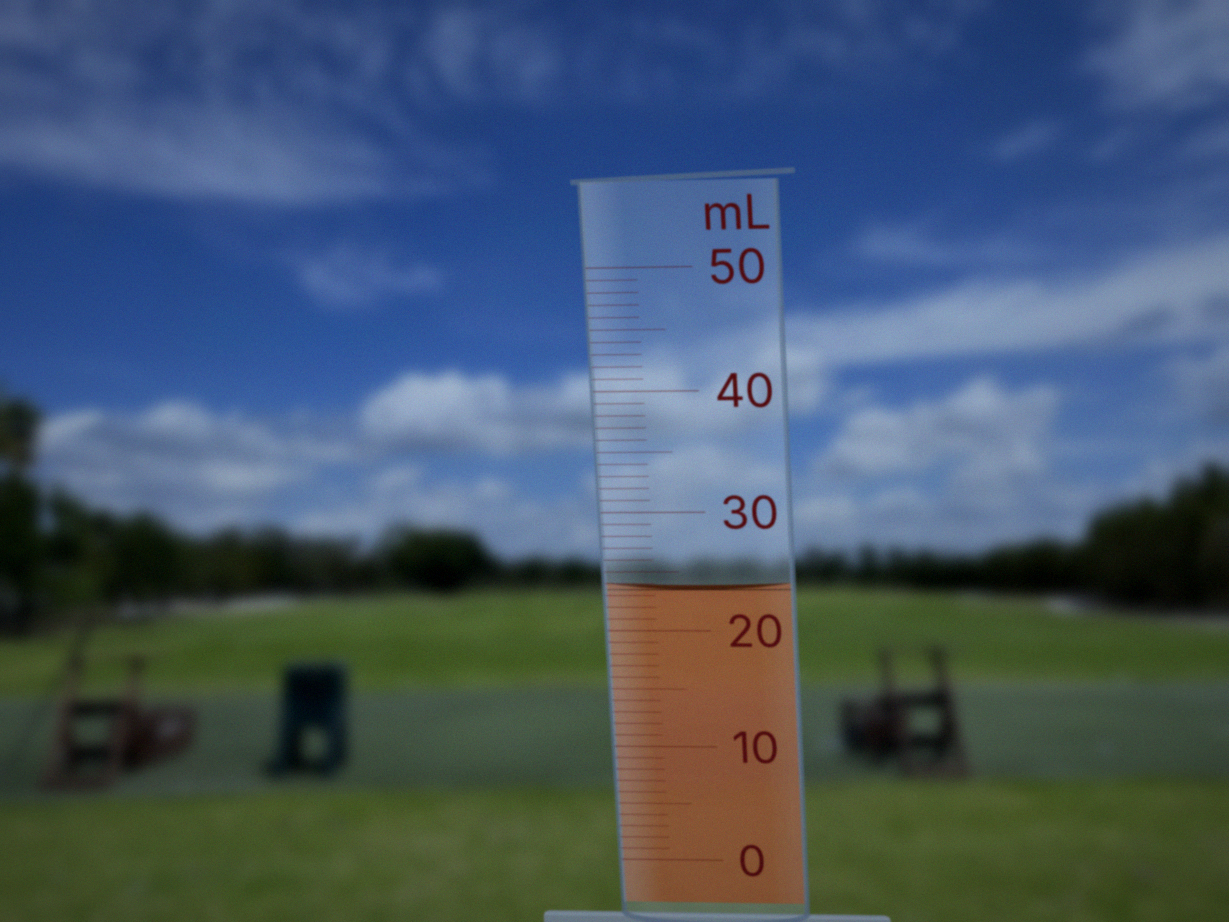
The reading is 23.5 mL
